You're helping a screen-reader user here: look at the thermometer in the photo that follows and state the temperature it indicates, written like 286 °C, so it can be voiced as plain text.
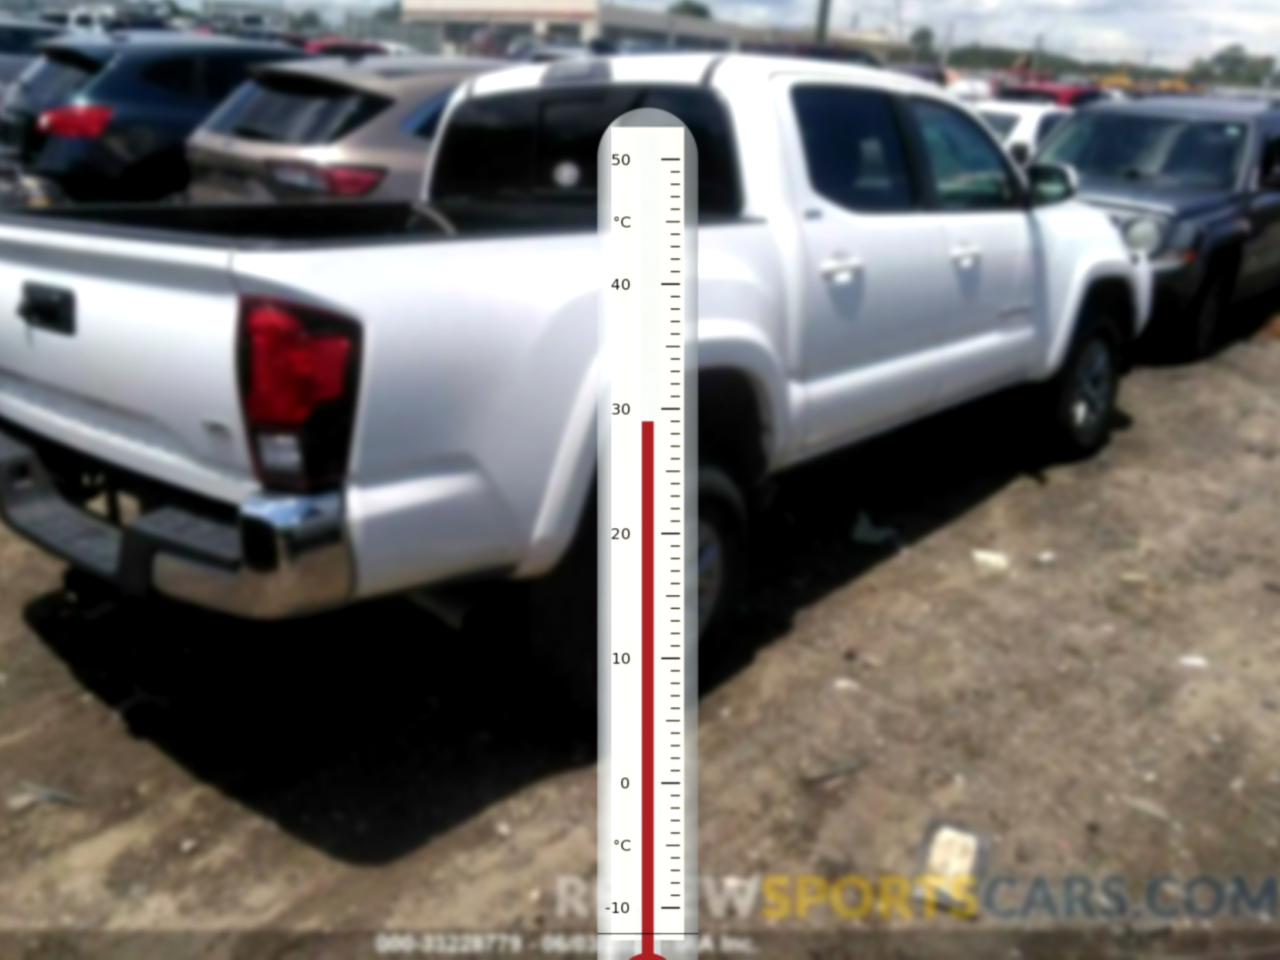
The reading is 29 °C
